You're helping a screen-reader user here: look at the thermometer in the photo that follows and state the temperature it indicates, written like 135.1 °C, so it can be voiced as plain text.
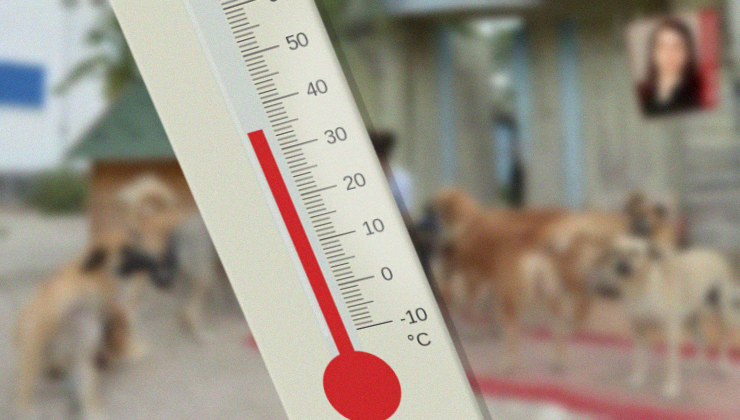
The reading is 35 °C
